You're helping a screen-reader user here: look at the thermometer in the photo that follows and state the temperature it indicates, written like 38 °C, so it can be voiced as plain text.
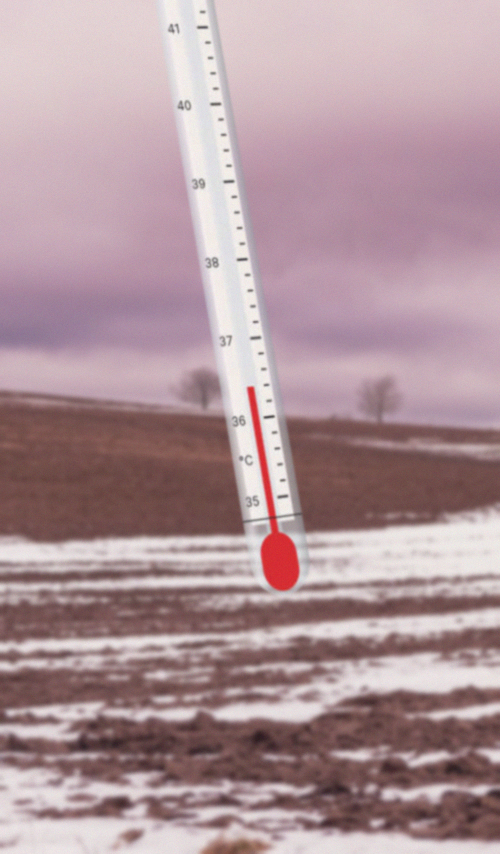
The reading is 36.4 °C
